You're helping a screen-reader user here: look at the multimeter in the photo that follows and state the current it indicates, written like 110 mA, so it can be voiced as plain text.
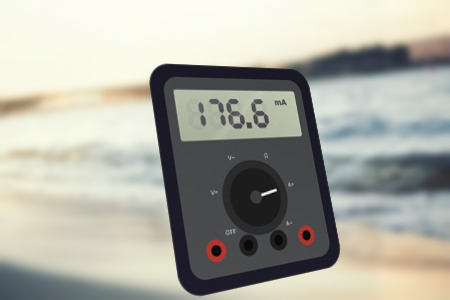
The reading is 176.6 mA
